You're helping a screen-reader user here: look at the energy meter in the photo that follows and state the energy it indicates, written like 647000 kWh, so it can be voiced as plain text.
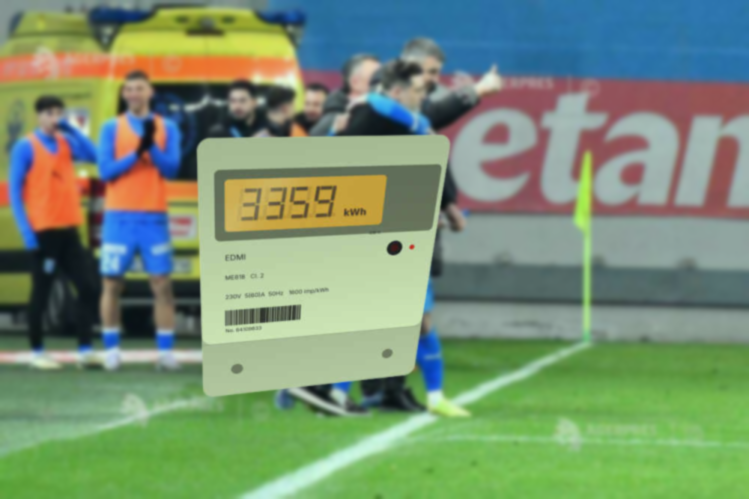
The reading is 3359 kWh
